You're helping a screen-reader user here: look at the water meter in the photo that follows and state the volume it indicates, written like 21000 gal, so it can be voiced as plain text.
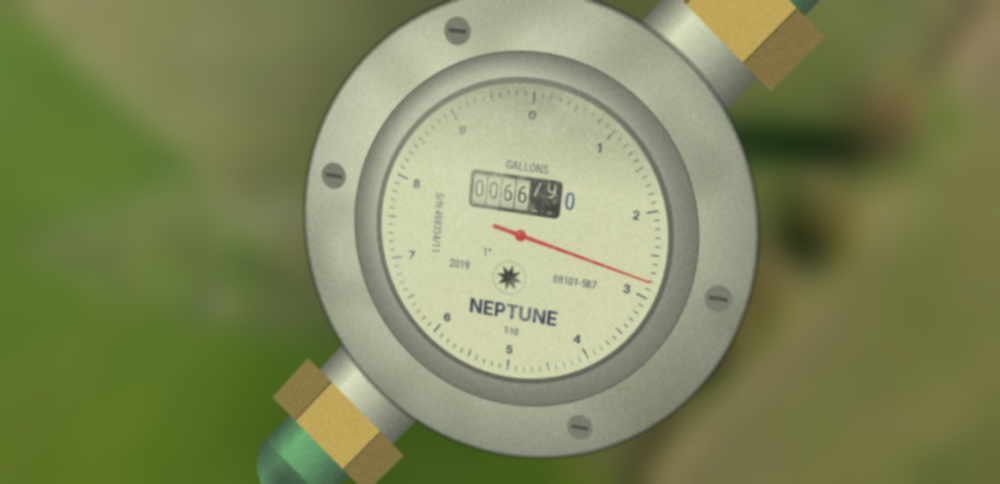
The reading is 66792.8 gal
